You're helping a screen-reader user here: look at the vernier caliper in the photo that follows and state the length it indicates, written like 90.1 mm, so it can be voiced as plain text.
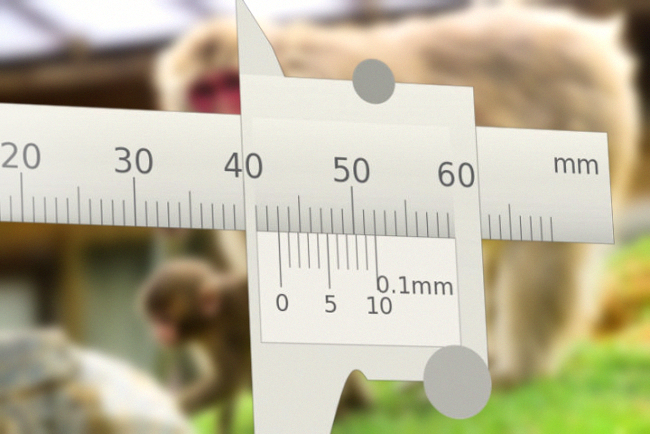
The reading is 43.0 mm
